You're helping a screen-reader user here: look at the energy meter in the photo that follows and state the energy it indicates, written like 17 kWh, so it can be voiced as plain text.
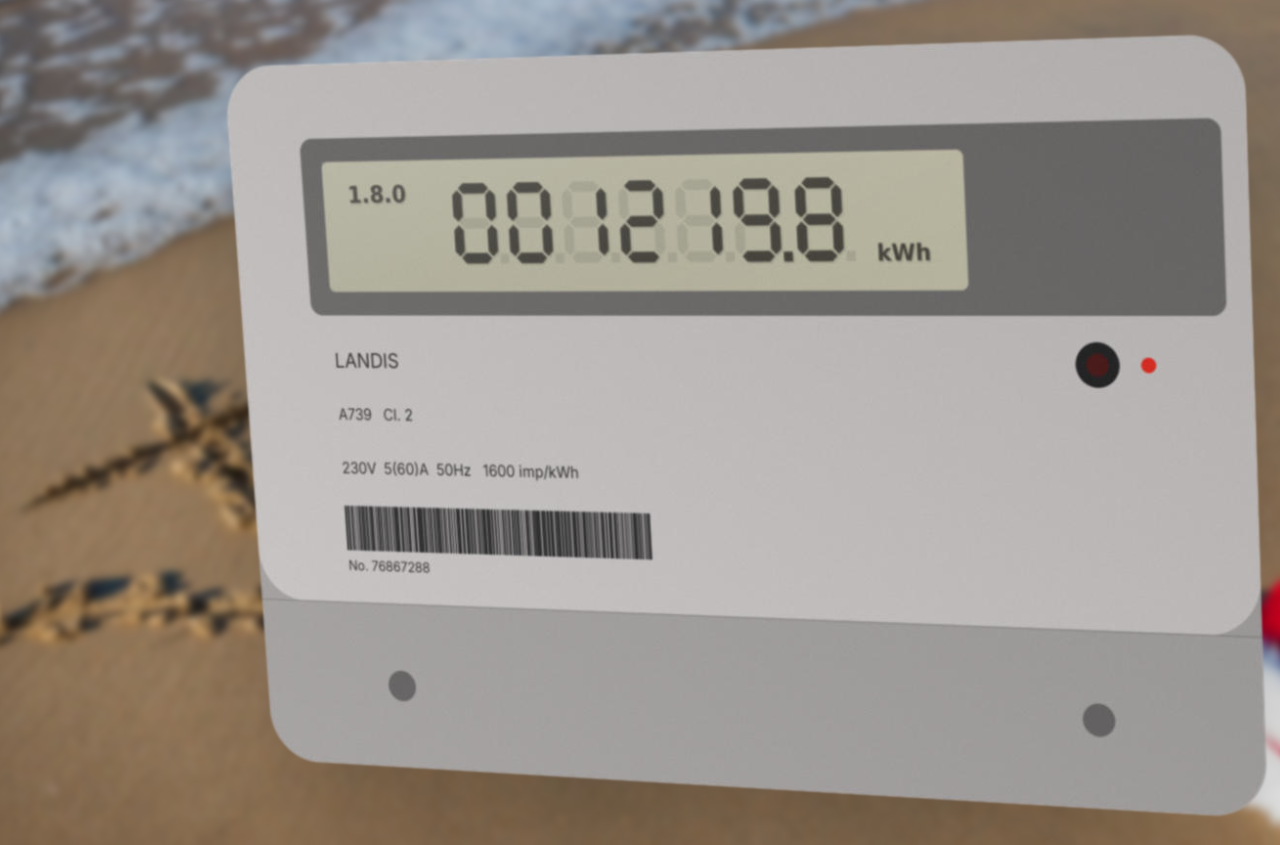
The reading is 1219.8 kWh
